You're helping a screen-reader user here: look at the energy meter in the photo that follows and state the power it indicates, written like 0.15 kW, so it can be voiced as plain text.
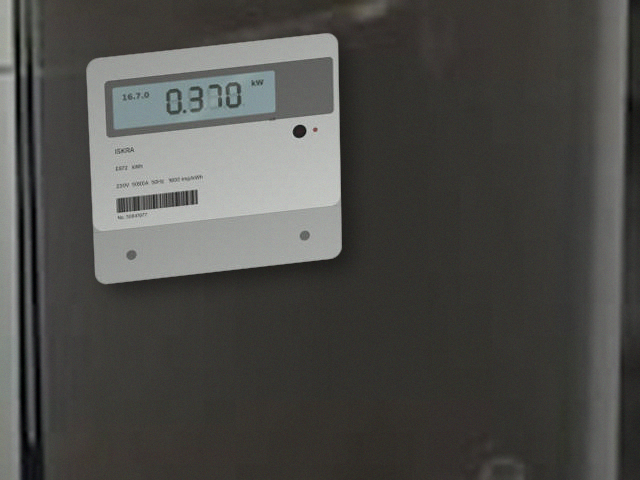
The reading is 0.370 kW
